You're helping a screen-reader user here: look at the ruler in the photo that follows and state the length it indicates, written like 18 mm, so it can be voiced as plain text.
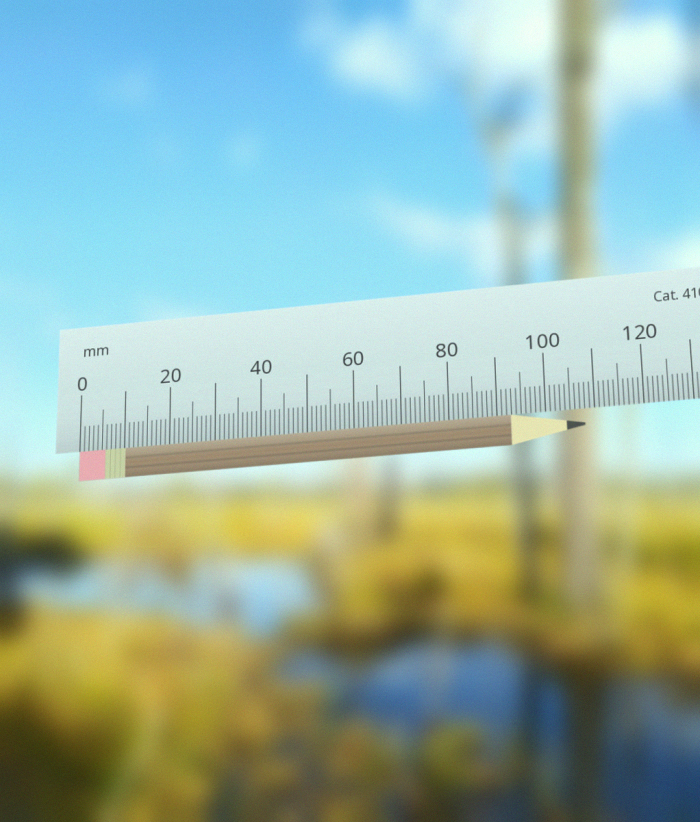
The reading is 108 mm
